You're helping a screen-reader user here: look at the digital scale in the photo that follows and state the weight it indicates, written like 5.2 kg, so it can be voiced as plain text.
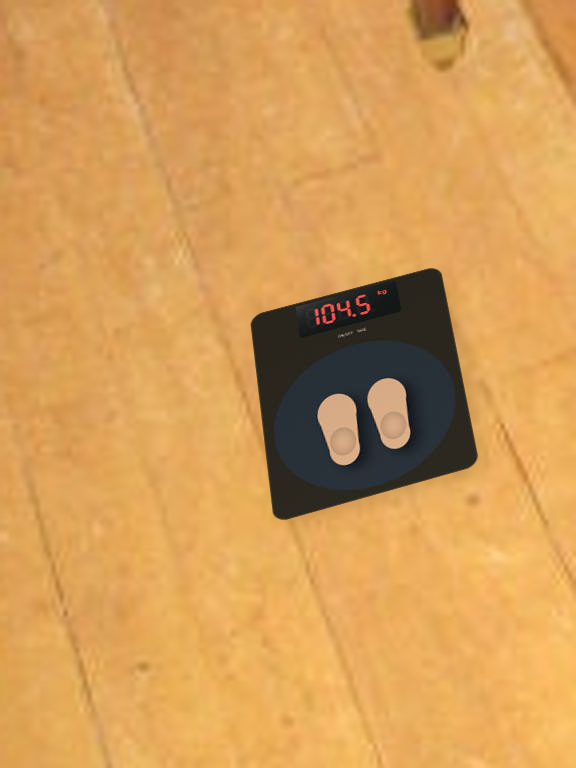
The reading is 104.5 kg
